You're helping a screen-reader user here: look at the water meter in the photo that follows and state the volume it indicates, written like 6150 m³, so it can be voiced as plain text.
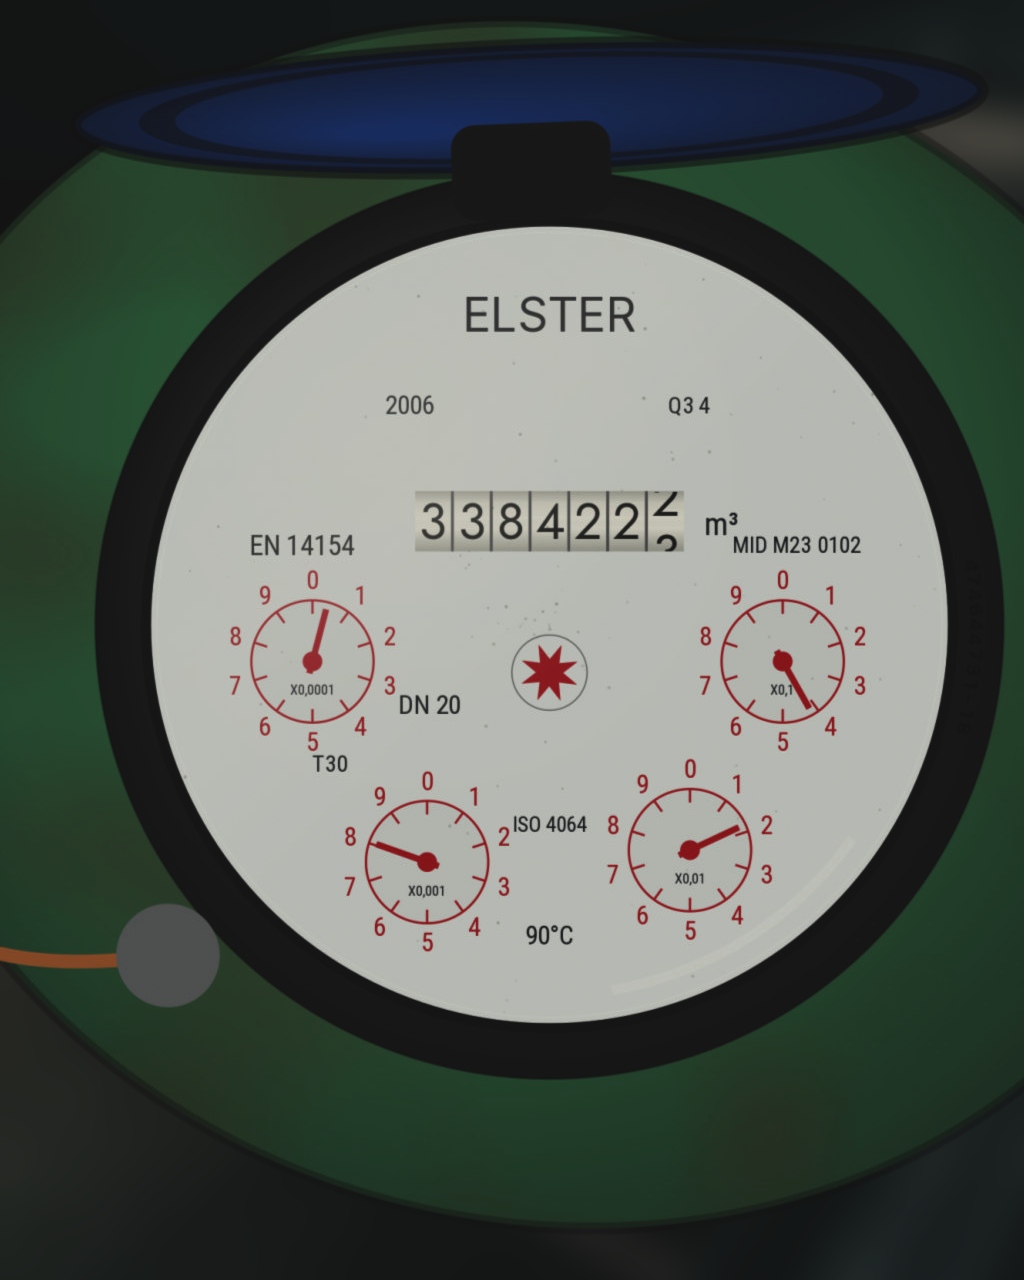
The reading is 3384222.4180 m³
